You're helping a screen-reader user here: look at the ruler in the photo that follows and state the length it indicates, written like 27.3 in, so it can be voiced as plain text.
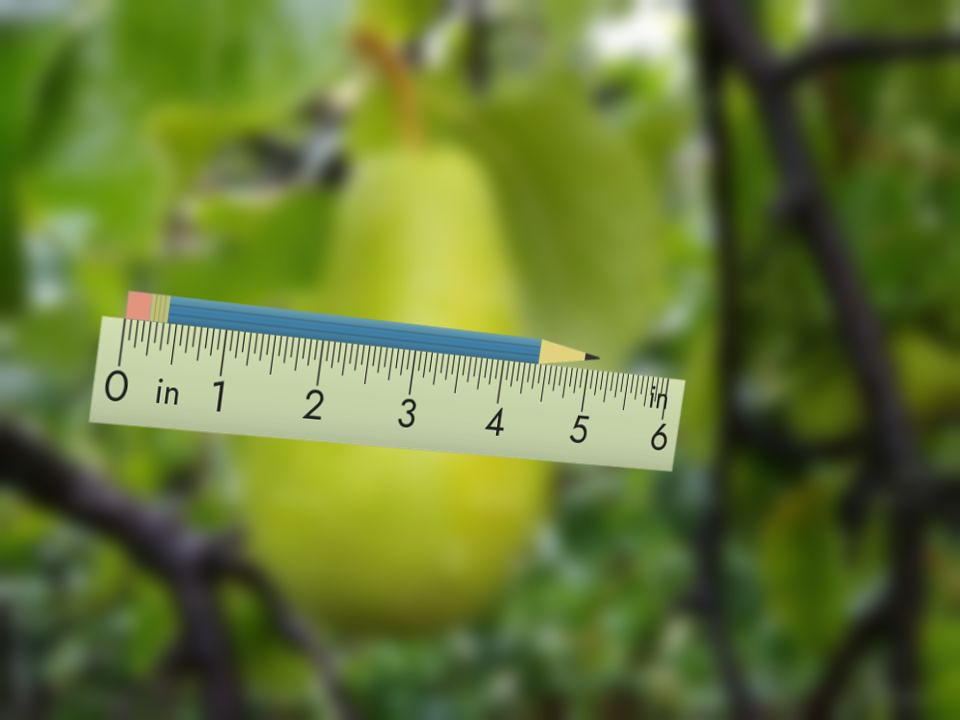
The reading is 5.125 in
